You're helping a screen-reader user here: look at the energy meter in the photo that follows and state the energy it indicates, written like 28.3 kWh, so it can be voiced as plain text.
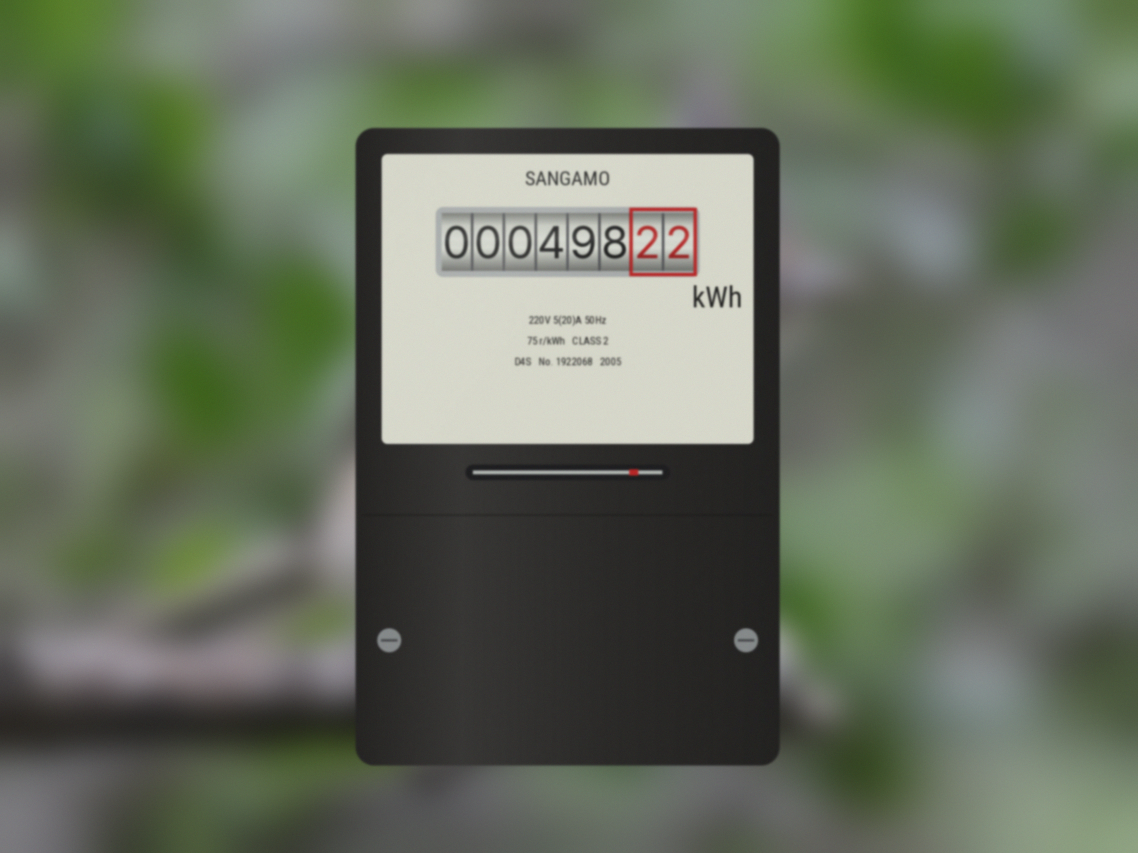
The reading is 498.22 kWh
